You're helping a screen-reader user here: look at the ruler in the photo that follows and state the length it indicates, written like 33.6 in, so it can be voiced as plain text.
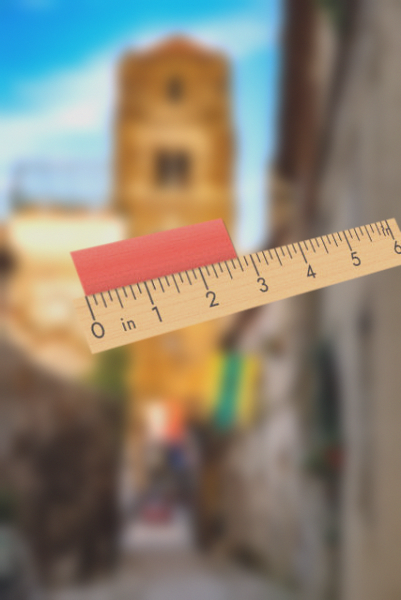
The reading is 2.75 in
